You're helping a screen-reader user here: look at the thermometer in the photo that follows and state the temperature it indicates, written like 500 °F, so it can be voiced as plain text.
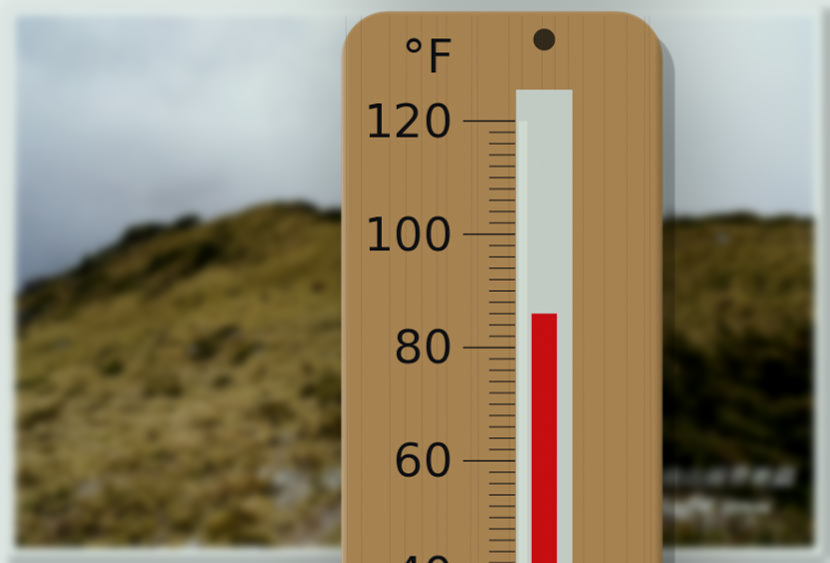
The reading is 86 °F
